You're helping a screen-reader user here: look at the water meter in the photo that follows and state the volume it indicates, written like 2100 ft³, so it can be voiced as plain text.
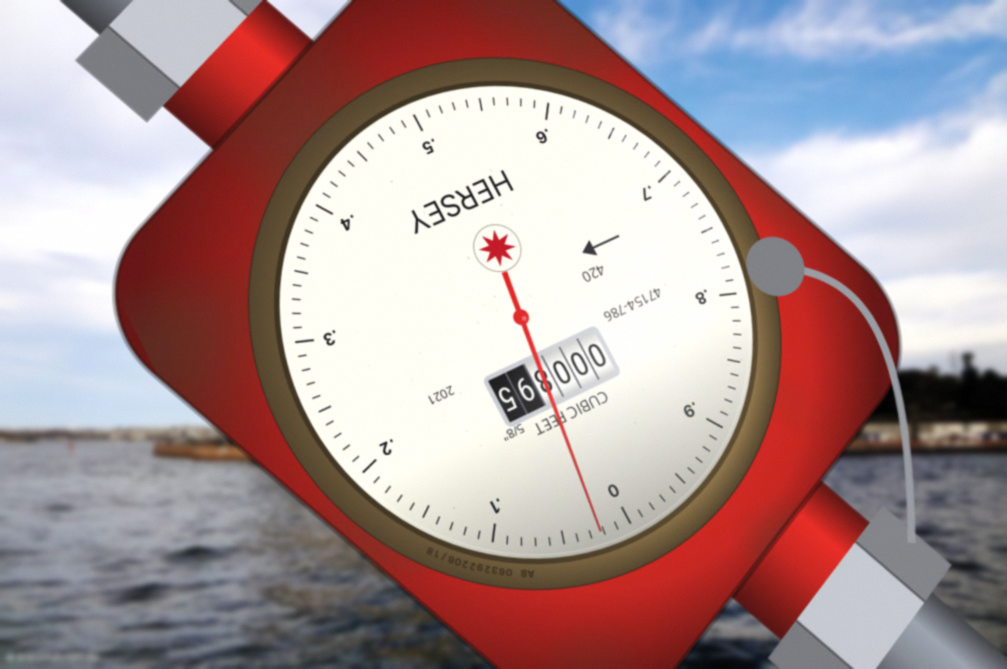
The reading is 895.02 ft³
